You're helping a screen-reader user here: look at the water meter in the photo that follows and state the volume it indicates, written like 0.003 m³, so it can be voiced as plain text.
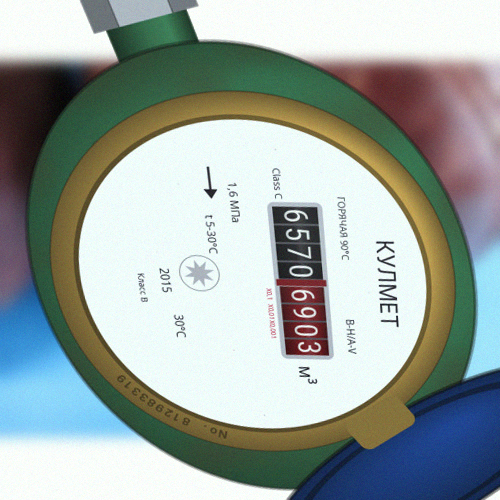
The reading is 6570.6903 m³
